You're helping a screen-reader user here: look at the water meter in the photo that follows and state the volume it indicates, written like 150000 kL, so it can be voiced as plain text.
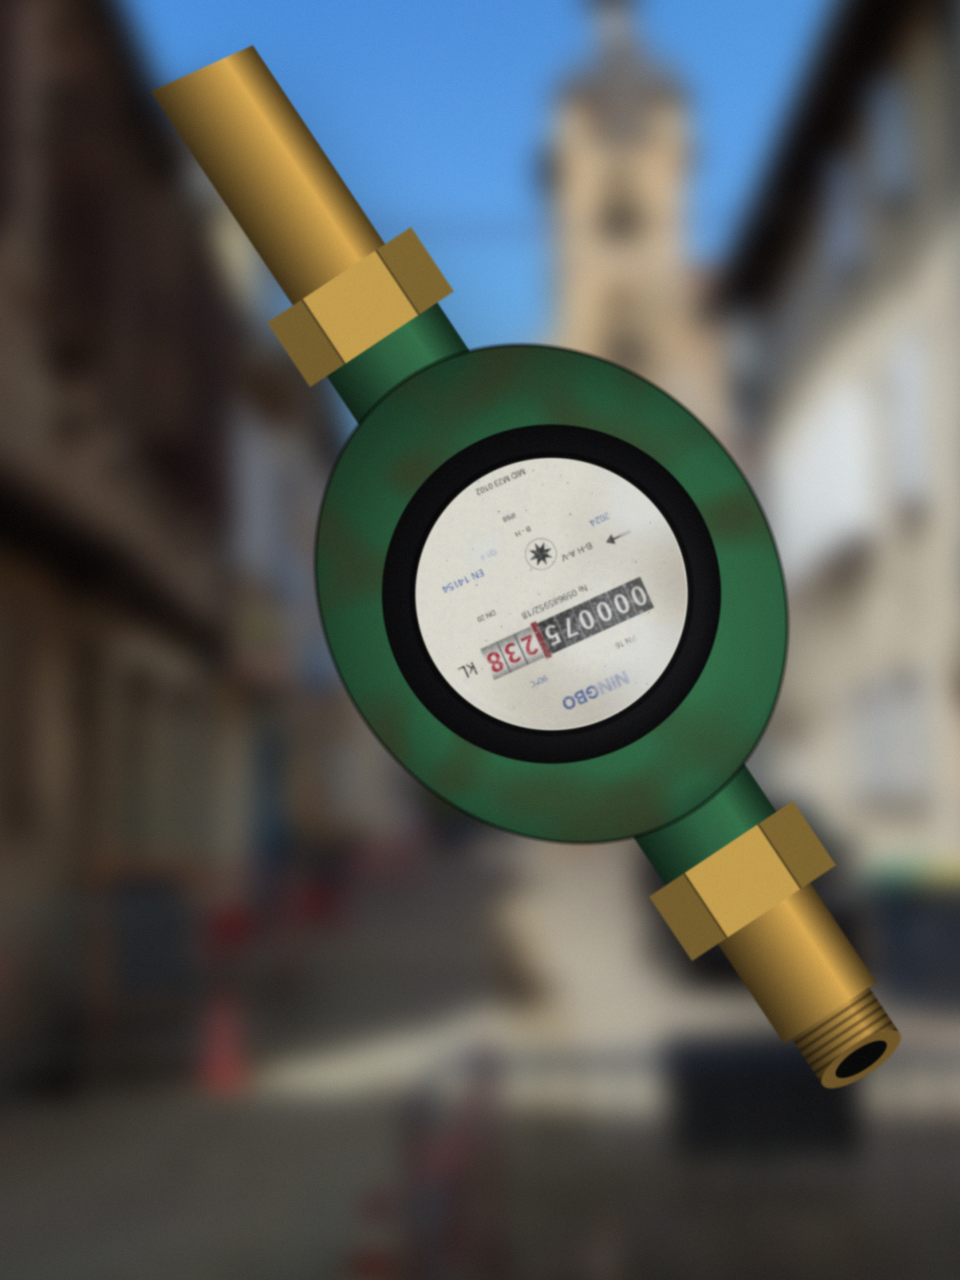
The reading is 75.238 kL
